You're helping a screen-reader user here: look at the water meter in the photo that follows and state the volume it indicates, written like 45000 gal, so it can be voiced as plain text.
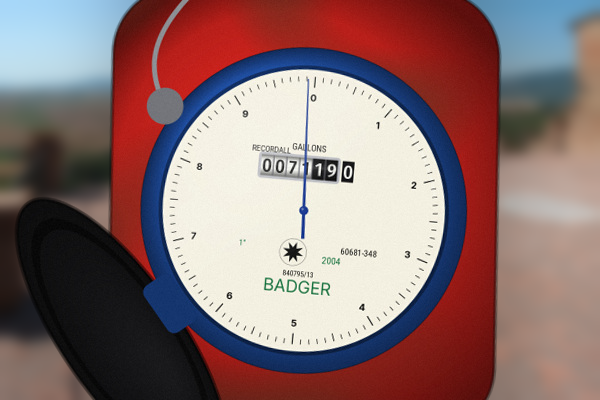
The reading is 71189.9 gal
